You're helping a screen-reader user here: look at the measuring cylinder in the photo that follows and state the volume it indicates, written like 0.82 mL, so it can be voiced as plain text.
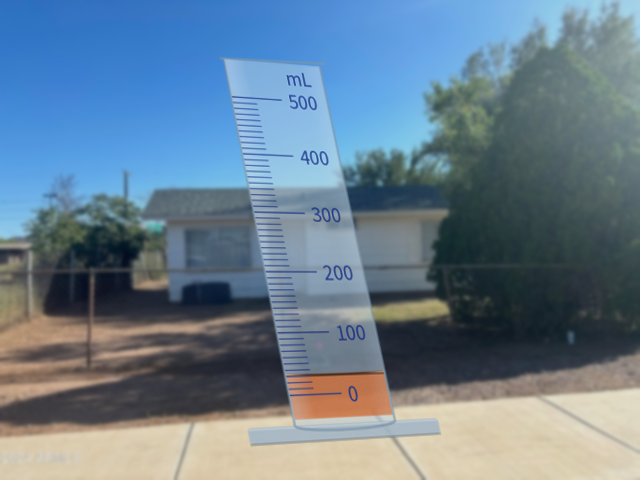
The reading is 30 mL
